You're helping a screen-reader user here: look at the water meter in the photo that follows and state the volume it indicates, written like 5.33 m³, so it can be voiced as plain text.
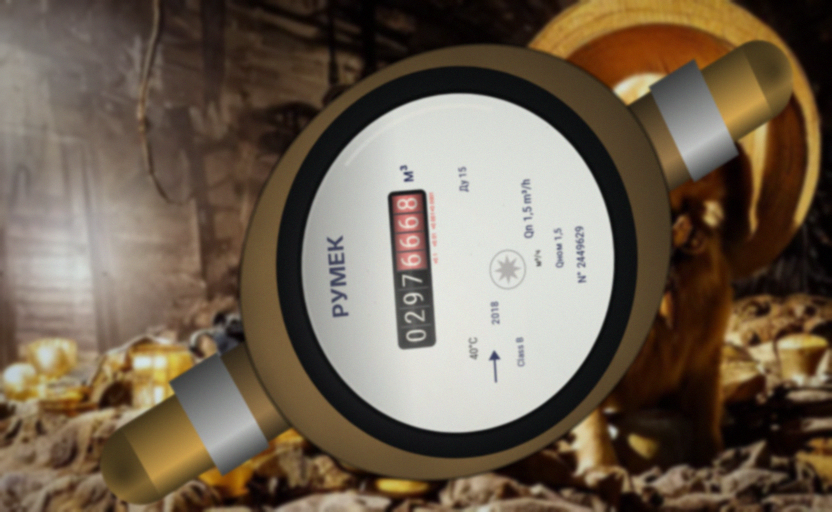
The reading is 297.6668 m³
